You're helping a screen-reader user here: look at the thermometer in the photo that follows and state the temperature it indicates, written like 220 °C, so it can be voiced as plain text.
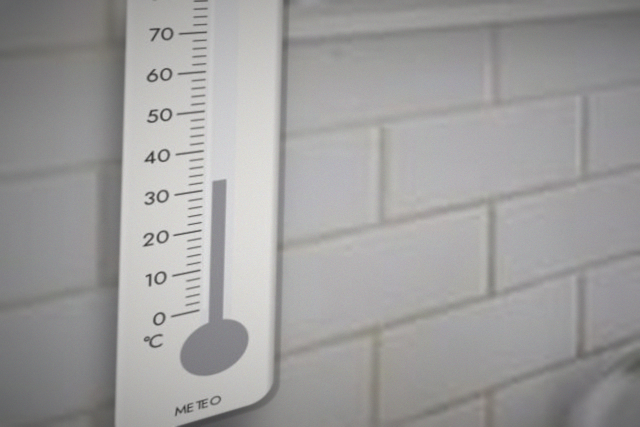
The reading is 32 °C
